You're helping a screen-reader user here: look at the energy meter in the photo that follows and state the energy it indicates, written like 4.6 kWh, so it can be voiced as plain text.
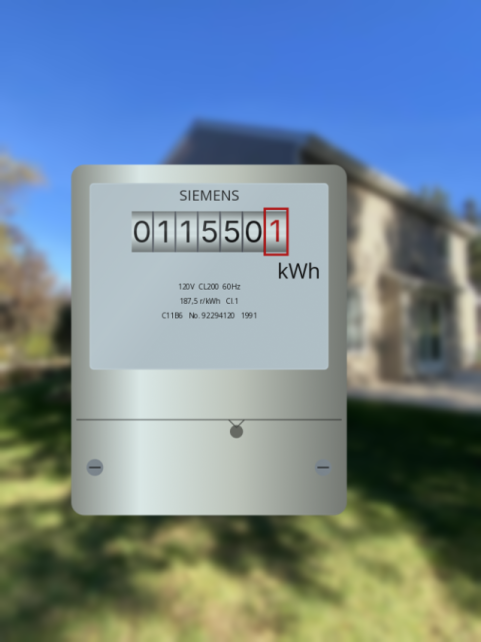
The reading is 11550.1 kWh
